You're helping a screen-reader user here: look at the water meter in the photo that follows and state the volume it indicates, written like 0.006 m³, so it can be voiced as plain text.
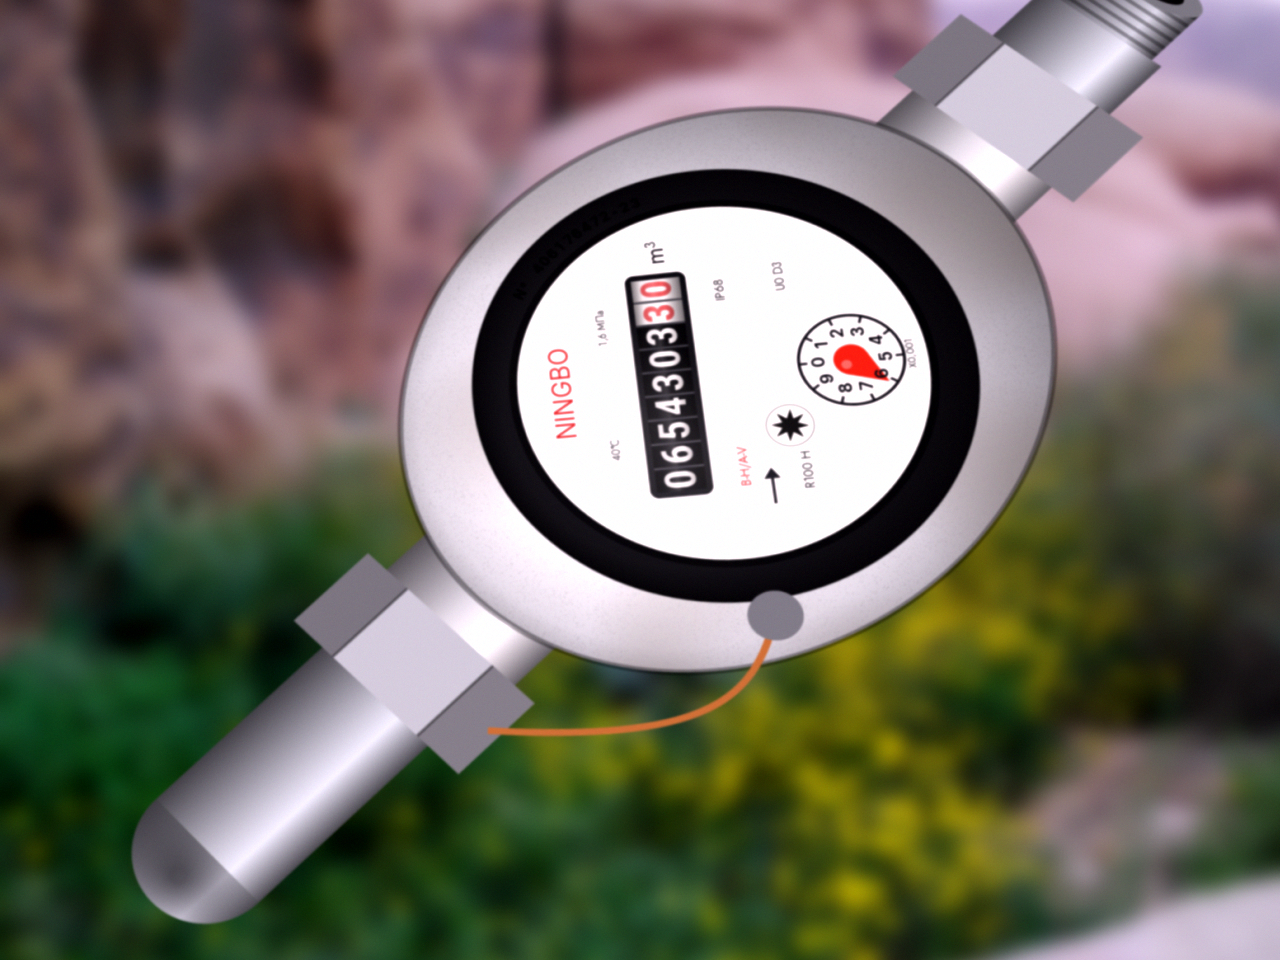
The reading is 654303.306 m³
